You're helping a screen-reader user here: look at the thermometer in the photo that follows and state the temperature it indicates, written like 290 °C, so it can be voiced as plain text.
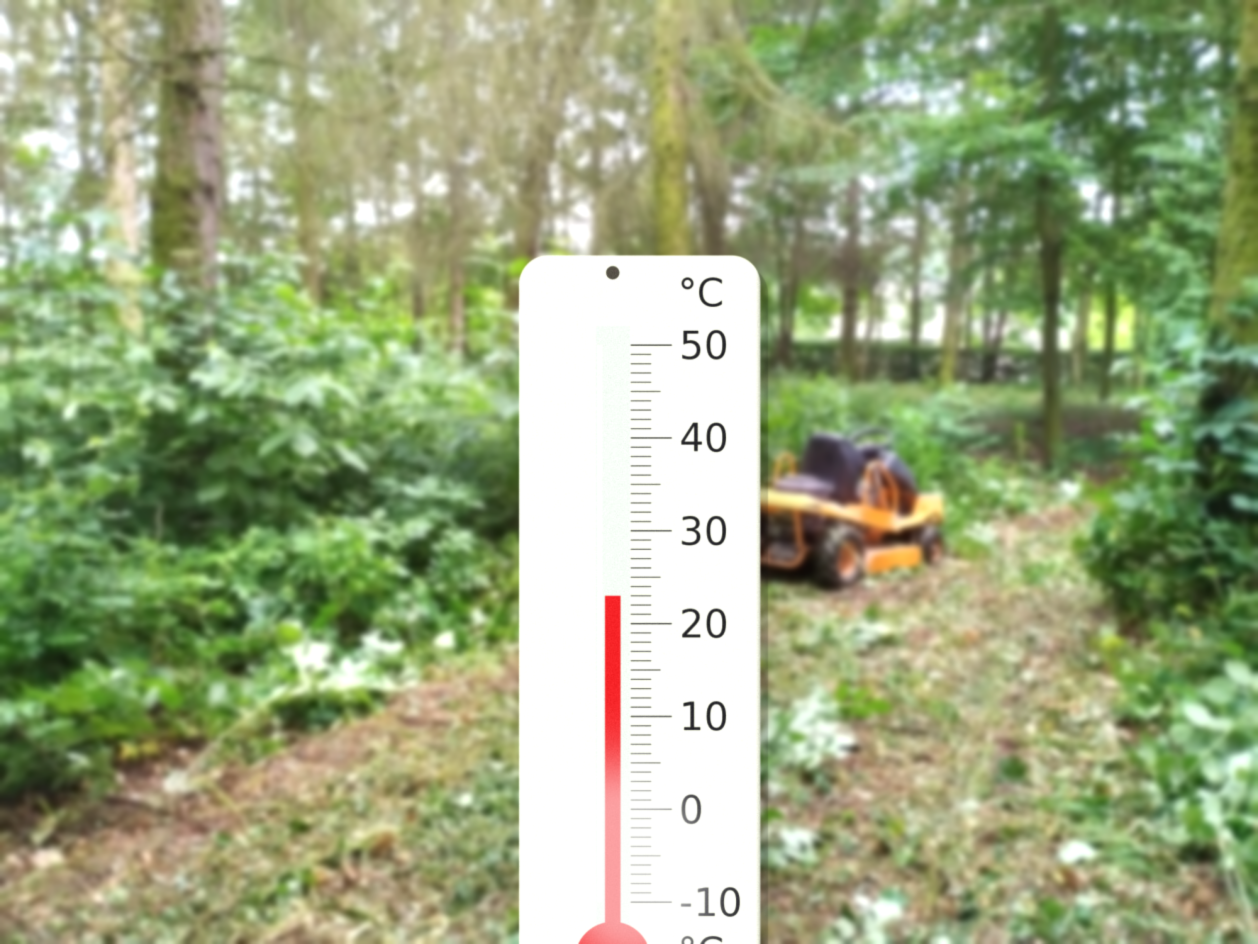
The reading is 23 °C
